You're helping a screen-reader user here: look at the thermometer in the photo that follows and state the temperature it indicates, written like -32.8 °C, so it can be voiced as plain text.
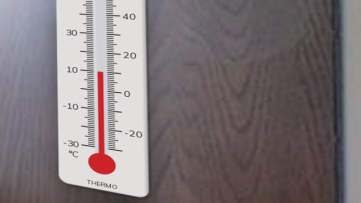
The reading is 10 °C
